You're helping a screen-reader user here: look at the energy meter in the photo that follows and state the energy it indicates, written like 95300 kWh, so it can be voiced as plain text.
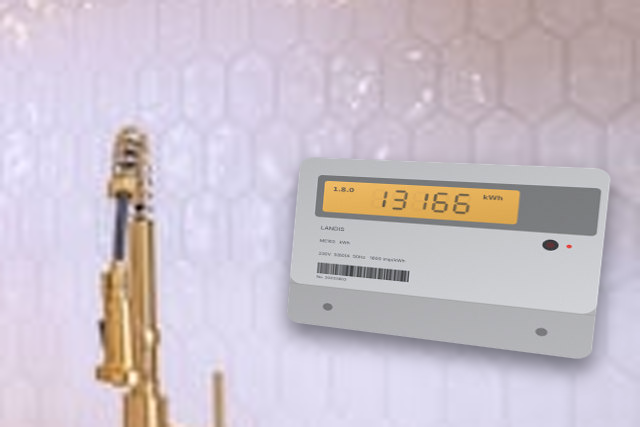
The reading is 13166 kWh
